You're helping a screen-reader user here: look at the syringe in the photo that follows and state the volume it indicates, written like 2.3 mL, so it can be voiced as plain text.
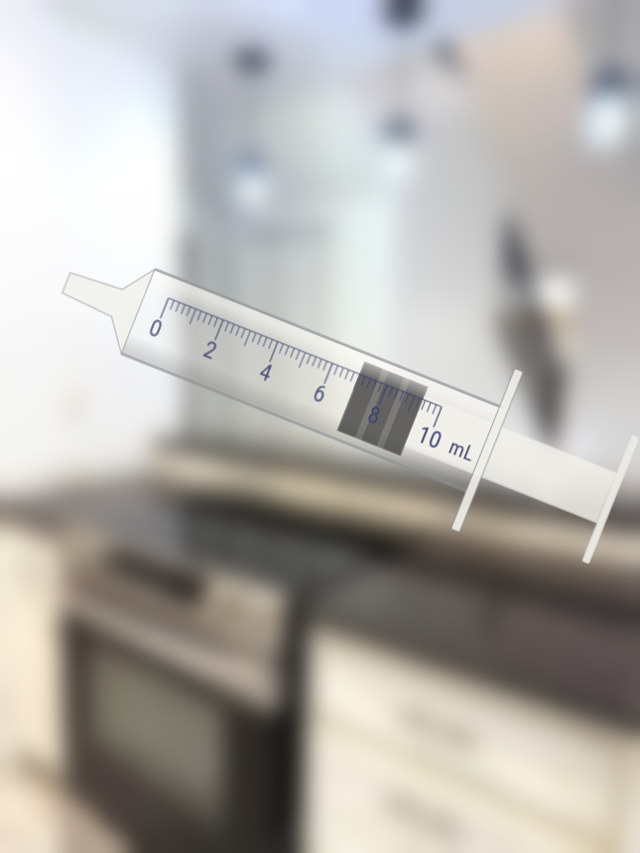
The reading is 7 mL
